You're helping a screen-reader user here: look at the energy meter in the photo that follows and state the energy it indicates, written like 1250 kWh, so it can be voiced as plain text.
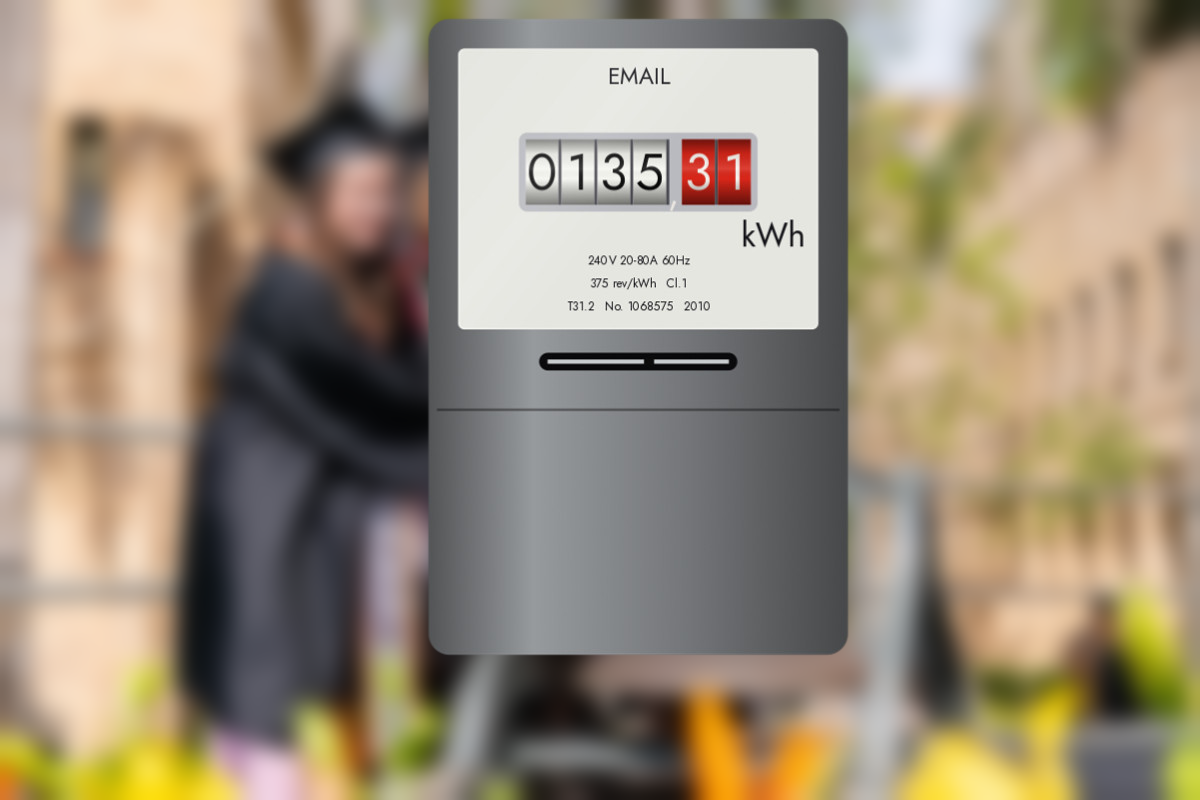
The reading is 135.31 kWh
